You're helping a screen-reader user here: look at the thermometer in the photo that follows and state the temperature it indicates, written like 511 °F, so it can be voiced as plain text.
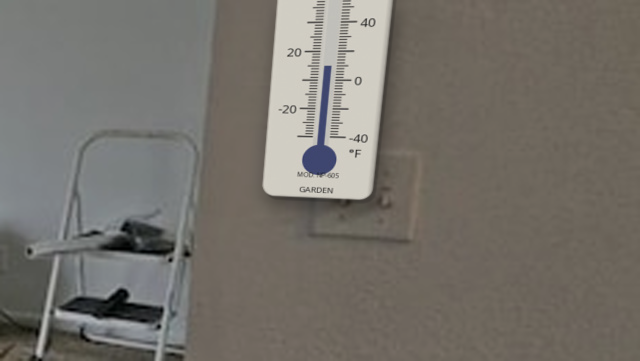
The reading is 10 °F
